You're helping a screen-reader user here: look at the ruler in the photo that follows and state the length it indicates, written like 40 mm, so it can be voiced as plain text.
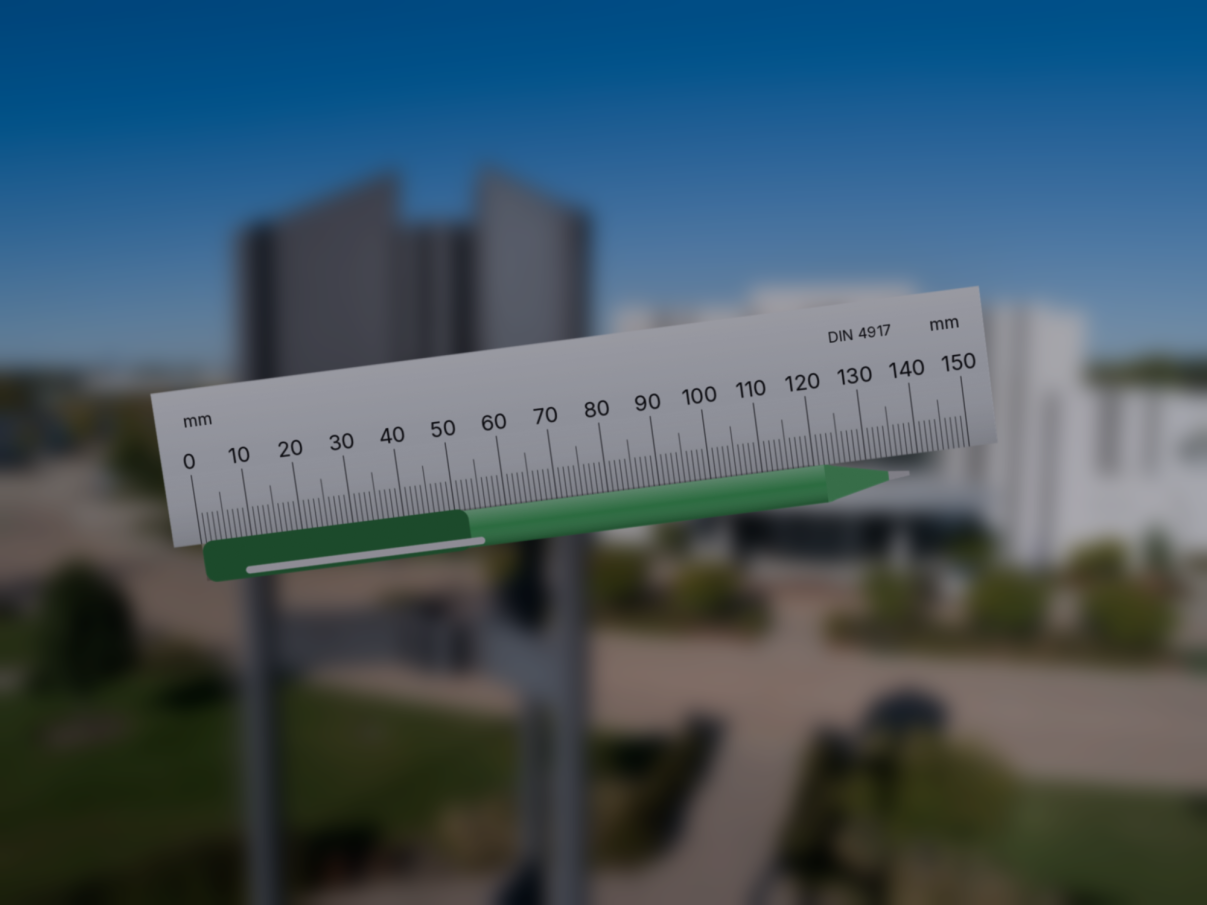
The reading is 138 mm
